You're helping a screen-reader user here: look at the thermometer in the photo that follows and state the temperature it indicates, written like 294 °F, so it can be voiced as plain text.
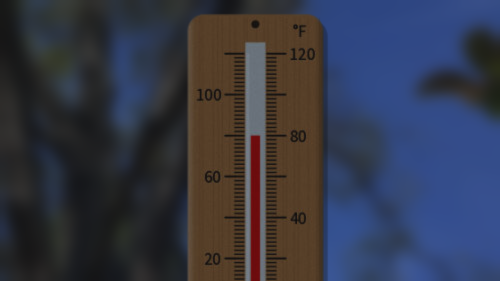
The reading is 80 °F
